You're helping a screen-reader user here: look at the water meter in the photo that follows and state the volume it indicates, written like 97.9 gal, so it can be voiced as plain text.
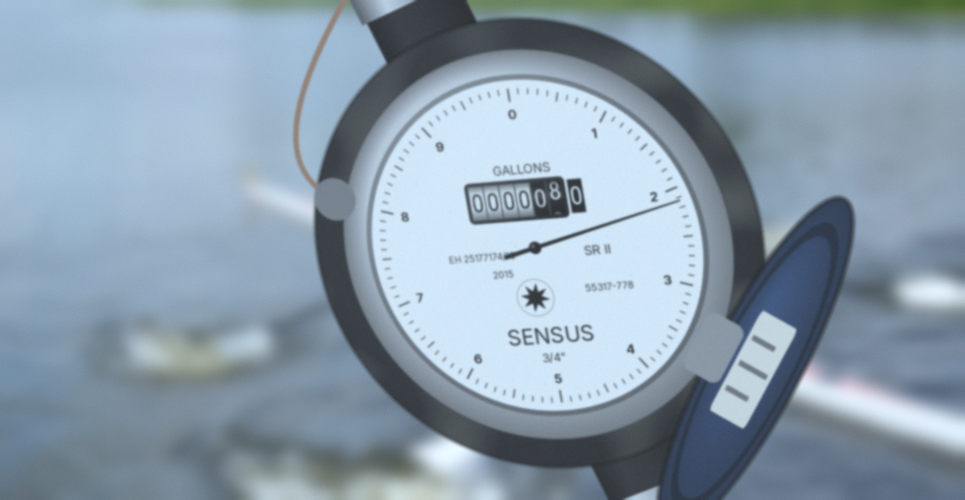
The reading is 82.1 gal
